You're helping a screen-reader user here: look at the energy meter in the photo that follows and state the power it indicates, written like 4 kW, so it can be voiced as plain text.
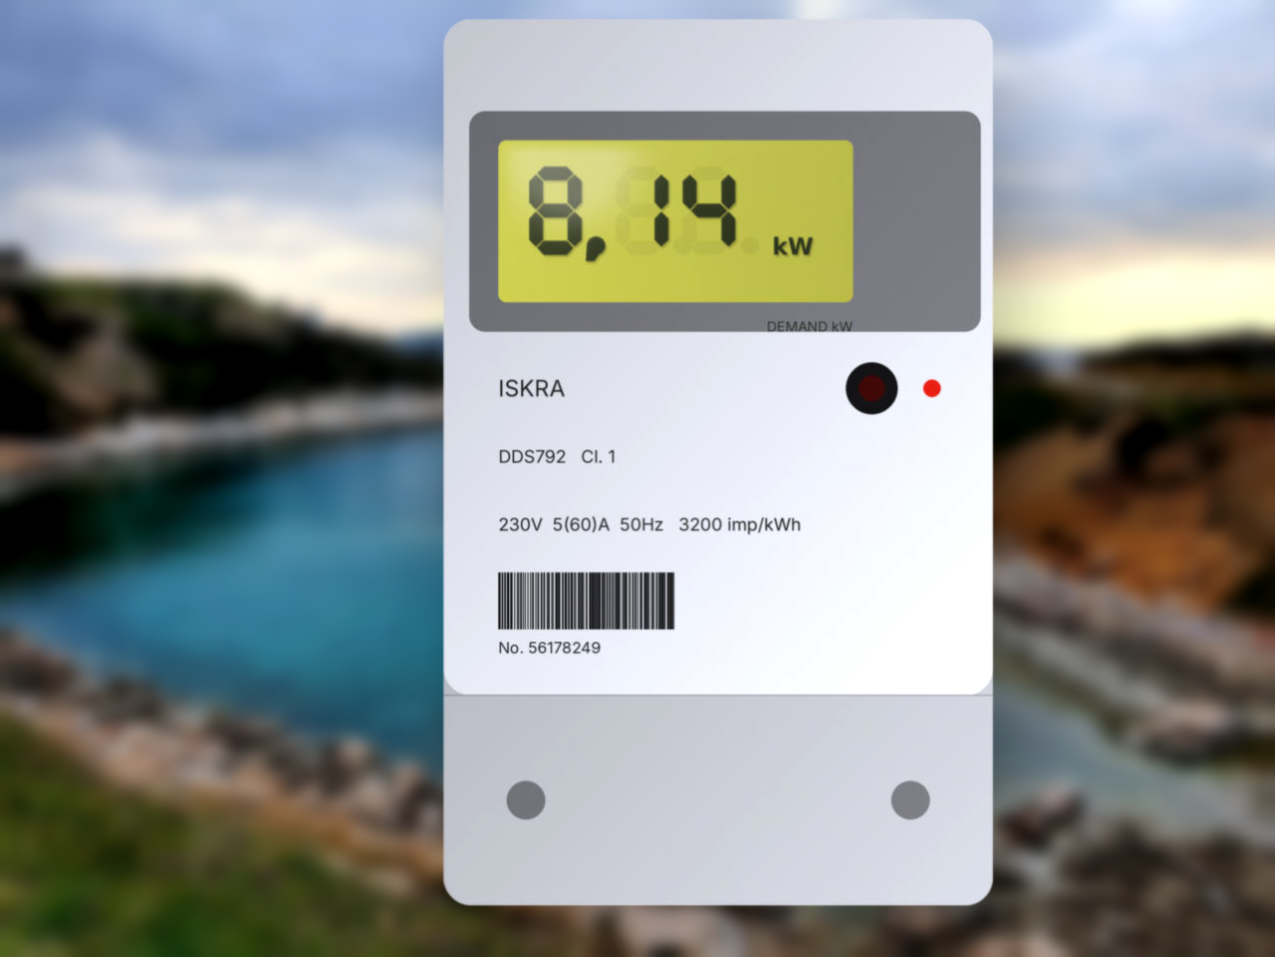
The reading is 8.14 kW
